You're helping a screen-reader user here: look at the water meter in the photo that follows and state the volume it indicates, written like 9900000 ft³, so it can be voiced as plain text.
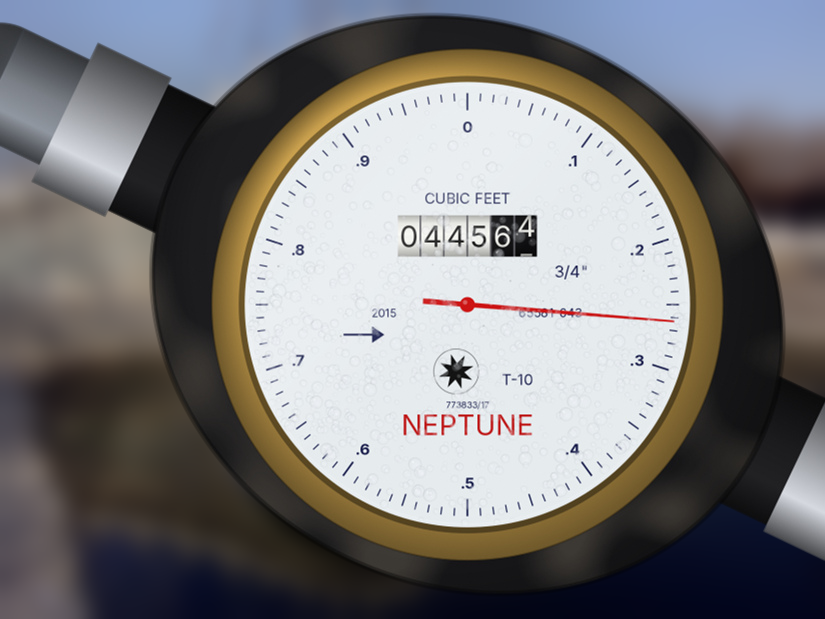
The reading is 44564.26 ft³
